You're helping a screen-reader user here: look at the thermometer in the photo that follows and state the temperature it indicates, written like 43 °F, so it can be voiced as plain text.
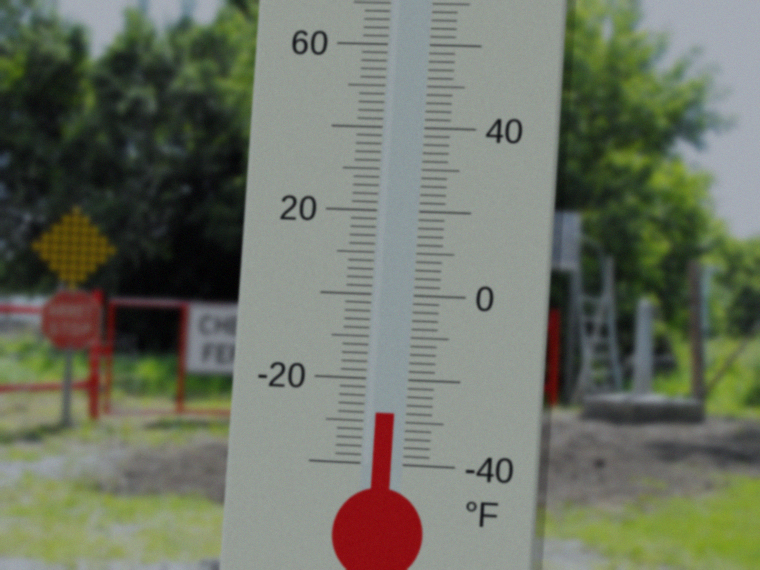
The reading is -28 °F
